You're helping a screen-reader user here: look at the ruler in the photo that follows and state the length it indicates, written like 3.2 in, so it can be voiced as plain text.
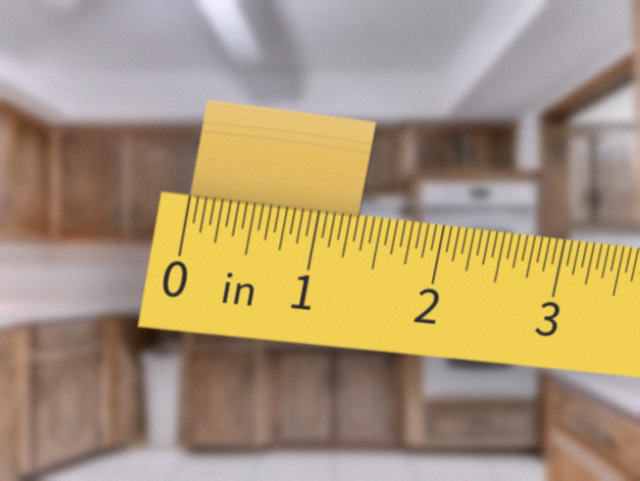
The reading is 1.3125 in
